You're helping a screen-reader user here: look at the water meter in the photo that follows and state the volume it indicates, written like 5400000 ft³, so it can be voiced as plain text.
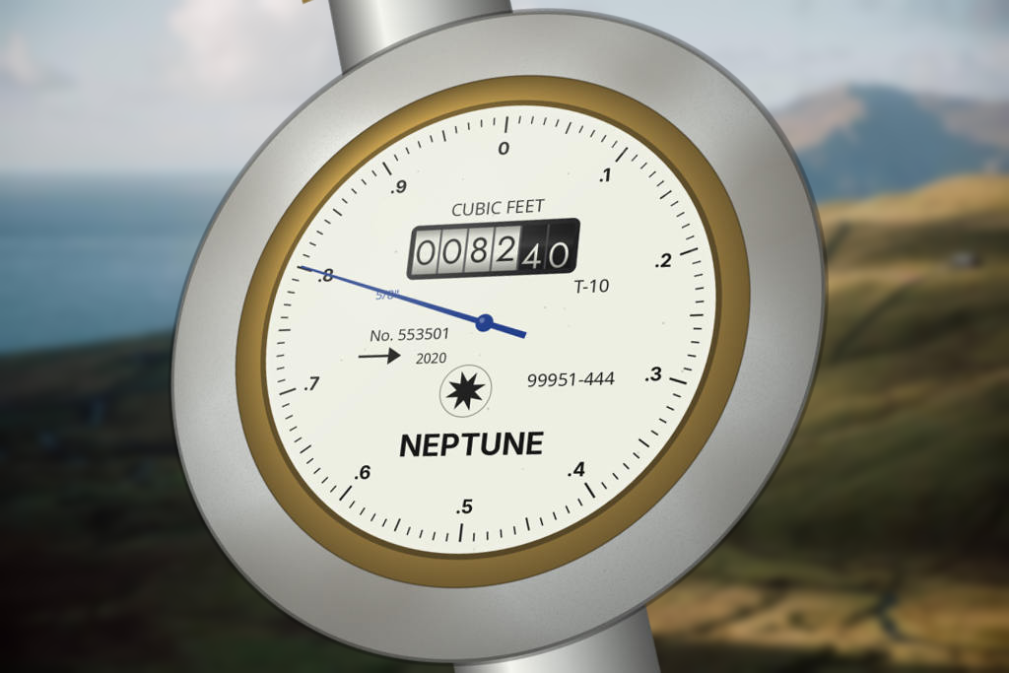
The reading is 8239.80 ft³
